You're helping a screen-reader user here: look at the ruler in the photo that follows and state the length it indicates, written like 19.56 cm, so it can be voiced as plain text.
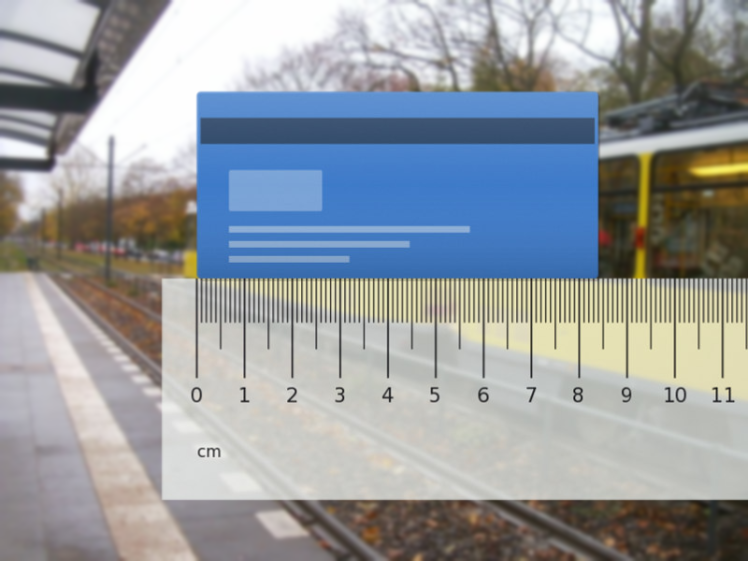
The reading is 8.4 cm
